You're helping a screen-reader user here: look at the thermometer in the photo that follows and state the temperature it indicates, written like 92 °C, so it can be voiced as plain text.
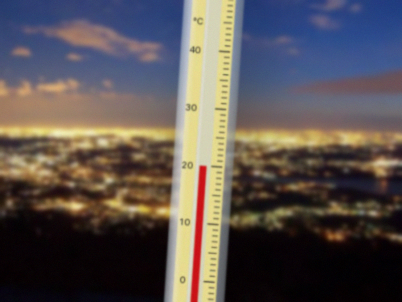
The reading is 20 °C
